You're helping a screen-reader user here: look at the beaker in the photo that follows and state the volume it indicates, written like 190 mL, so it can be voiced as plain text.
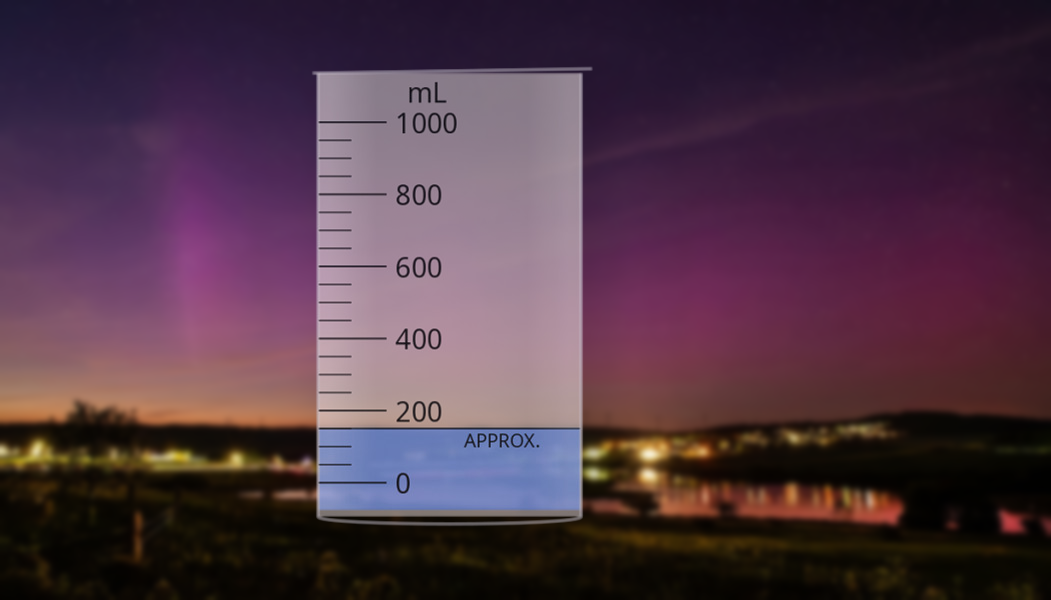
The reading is 150 mL
